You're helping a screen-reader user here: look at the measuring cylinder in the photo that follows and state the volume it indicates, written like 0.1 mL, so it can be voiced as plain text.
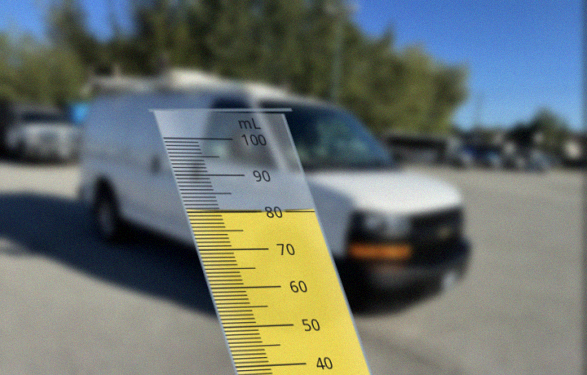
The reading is 80 mL
